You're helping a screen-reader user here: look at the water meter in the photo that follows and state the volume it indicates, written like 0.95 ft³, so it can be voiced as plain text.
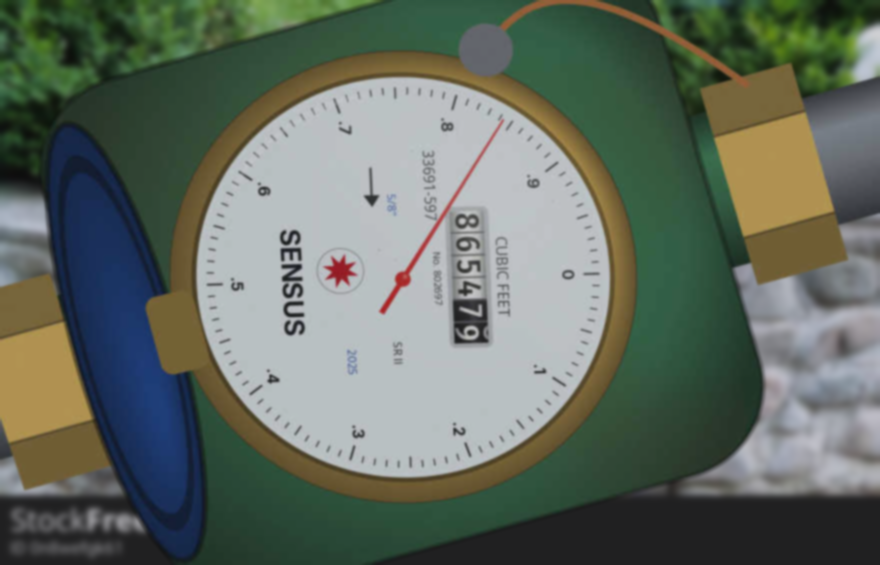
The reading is 865478.84 ft³
